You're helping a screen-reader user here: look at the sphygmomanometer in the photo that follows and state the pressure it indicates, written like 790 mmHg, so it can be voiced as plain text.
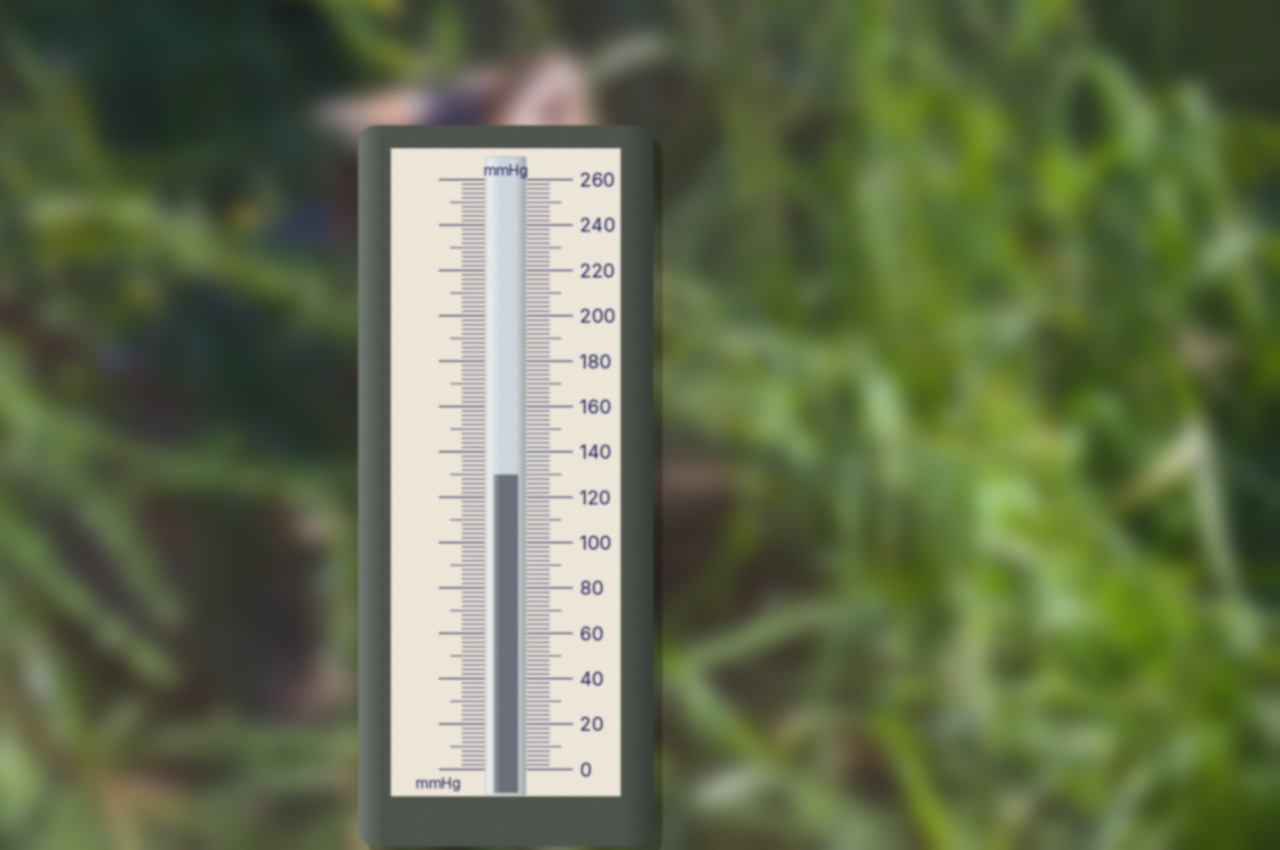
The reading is 130 mmHg
